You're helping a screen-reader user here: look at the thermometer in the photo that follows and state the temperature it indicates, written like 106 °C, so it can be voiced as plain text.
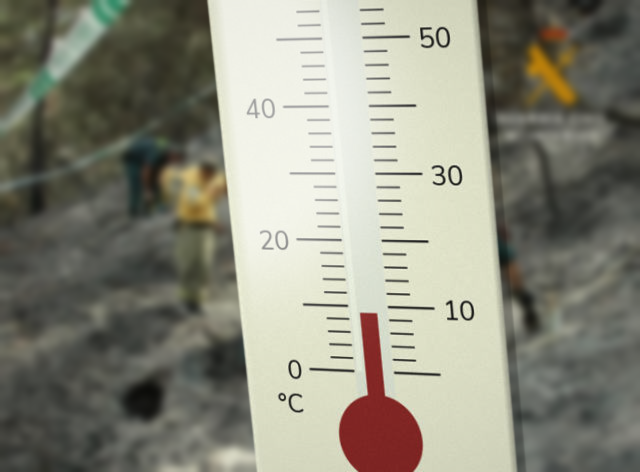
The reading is 9 °C
